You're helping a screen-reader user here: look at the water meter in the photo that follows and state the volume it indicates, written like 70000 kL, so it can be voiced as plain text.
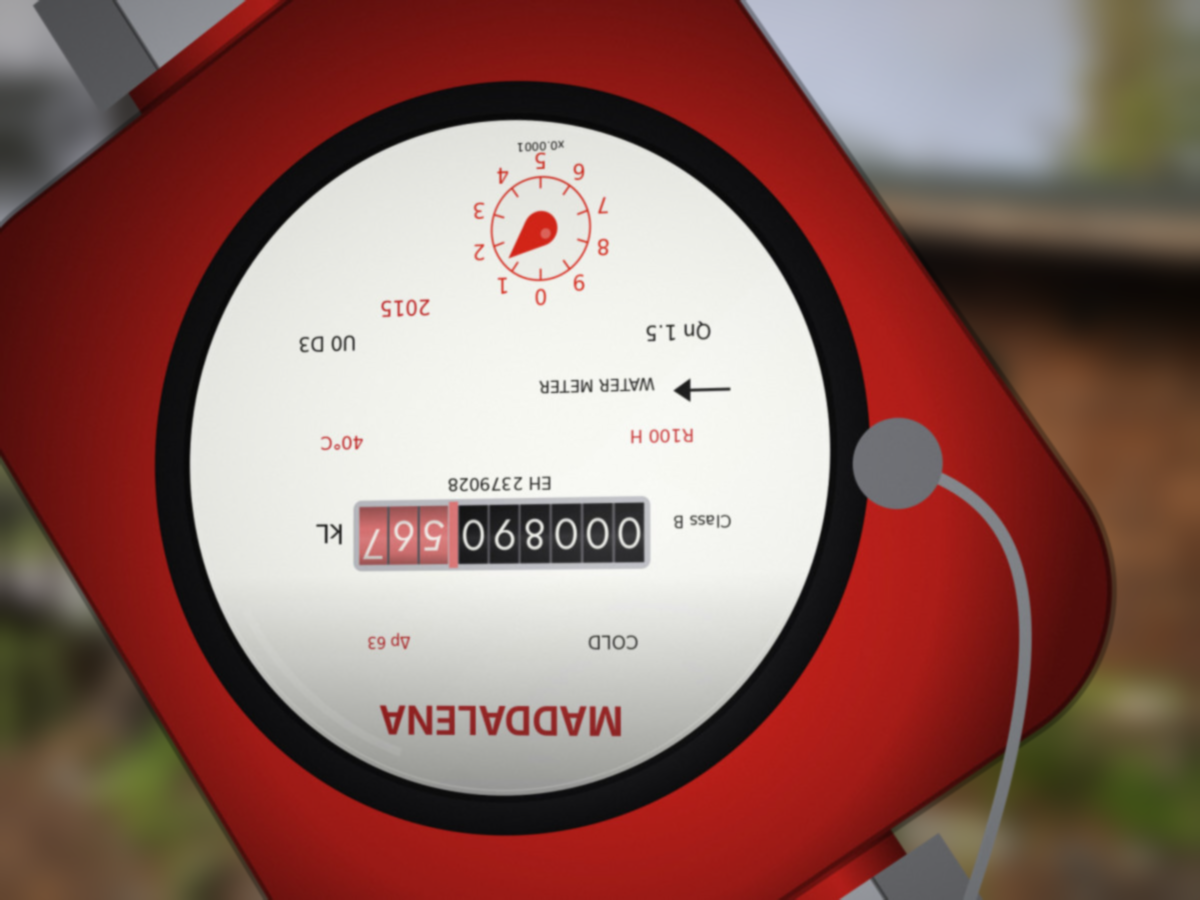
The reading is 890.5671 kL
